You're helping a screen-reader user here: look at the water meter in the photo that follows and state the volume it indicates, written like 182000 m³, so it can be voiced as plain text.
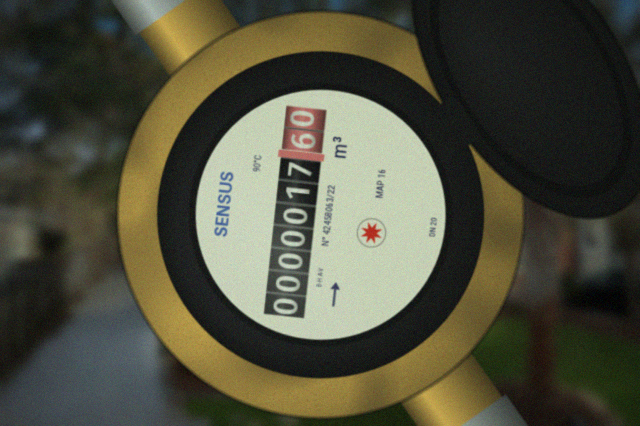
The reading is 17.60 m³
